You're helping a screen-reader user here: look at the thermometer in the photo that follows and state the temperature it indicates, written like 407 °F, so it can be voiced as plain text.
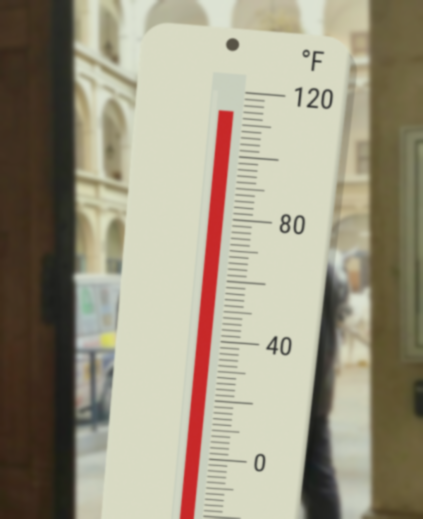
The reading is 114 °F
